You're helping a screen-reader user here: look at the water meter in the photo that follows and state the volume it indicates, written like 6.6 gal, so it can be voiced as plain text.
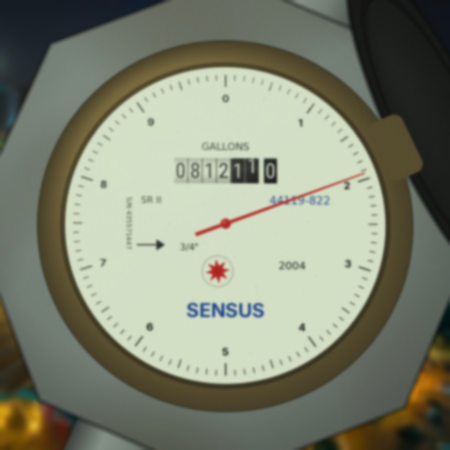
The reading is 812111.9 gal
